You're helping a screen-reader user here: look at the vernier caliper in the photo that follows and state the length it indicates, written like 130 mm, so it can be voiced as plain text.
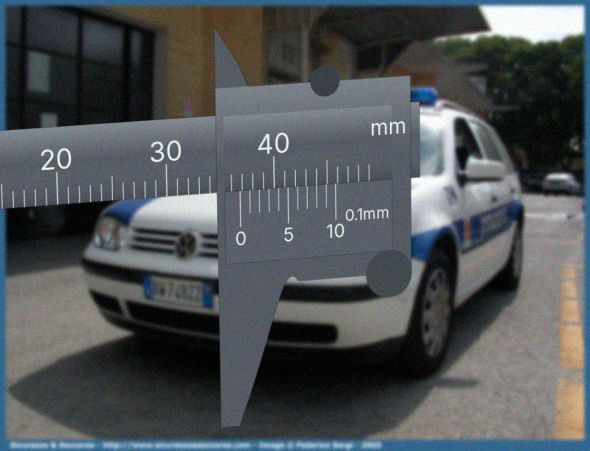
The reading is 36.8 mm
